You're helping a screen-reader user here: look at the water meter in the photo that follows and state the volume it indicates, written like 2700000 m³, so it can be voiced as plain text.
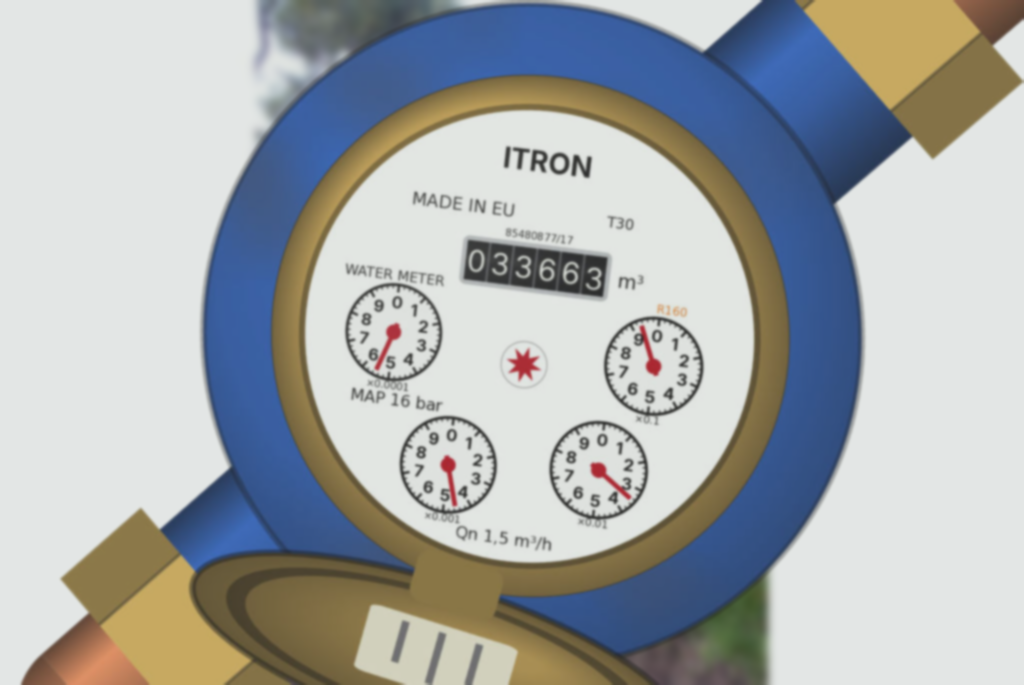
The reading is 33662.9345 m³
